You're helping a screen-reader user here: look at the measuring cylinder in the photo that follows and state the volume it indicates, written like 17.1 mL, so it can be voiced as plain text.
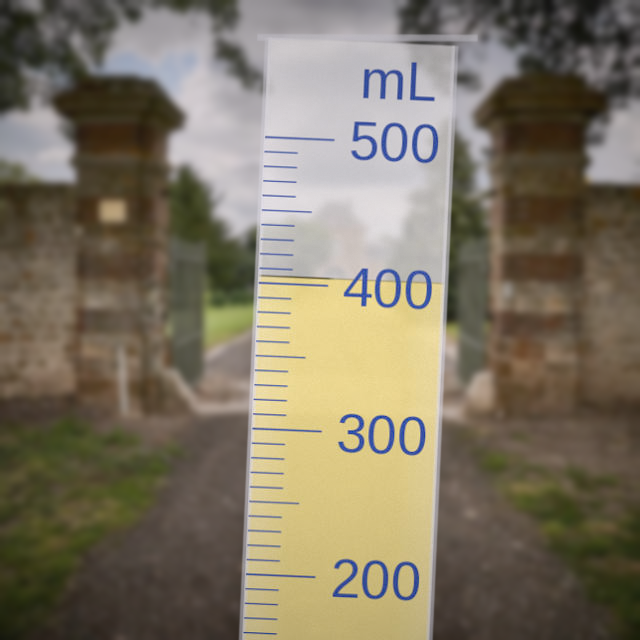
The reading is 405 mL
